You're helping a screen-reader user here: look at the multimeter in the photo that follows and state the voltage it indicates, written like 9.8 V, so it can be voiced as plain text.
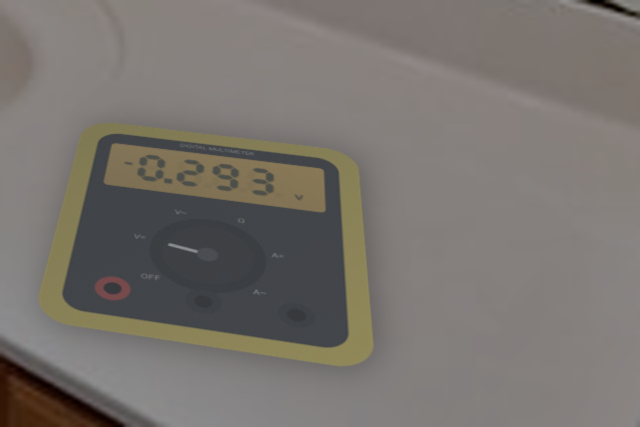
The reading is -0.293 V
